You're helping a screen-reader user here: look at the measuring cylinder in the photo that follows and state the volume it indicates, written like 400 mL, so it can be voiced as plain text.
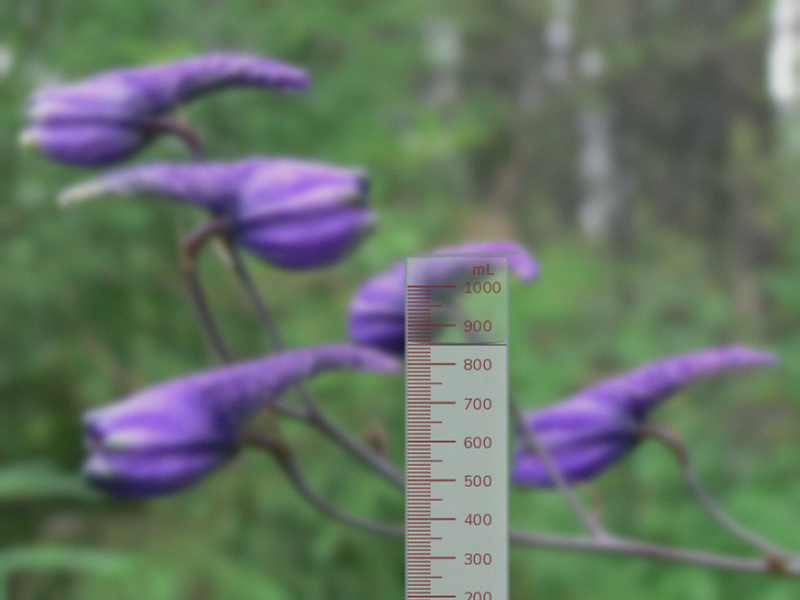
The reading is 850 mL
